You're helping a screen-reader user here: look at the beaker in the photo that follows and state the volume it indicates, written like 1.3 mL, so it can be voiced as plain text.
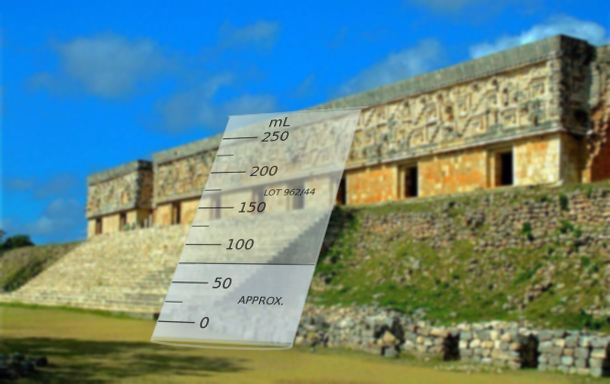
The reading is 75 mL
